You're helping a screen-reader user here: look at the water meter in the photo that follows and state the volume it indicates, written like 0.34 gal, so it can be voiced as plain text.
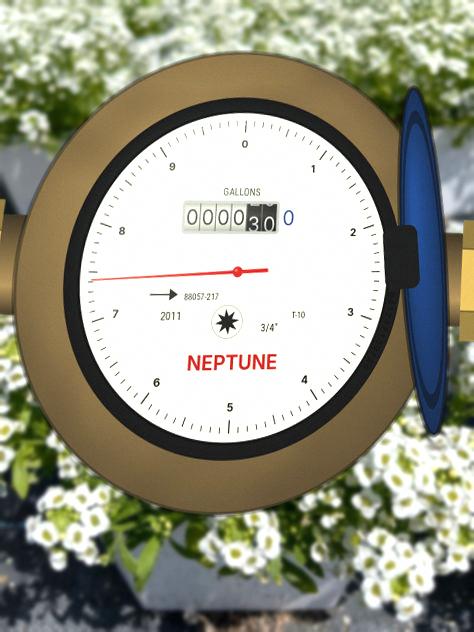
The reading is 297.4 gal
